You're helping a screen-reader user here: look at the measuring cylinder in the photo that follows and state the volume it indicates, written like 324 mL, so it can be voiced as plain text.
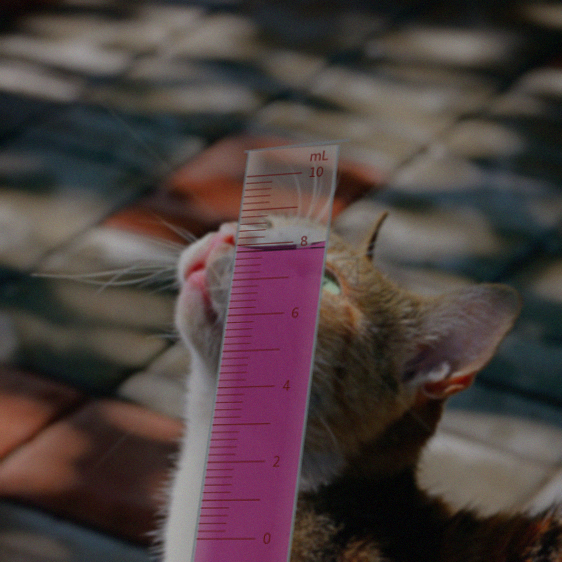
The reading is 7.8 mL
